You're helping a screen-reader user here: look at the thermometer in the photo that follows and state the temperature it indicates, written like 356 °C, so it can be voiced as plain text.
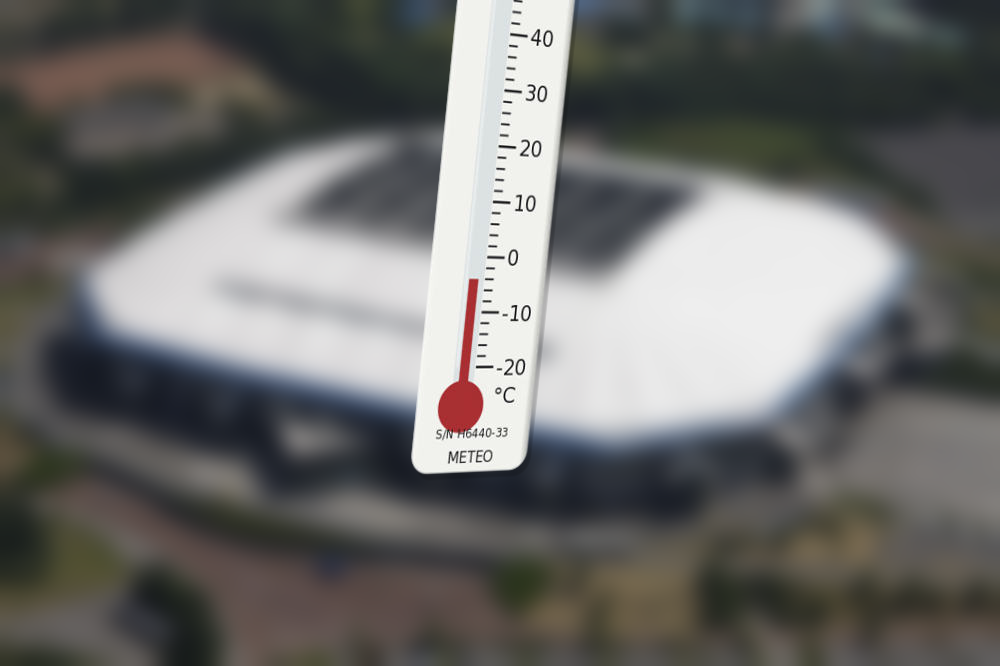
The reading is -4 °C
